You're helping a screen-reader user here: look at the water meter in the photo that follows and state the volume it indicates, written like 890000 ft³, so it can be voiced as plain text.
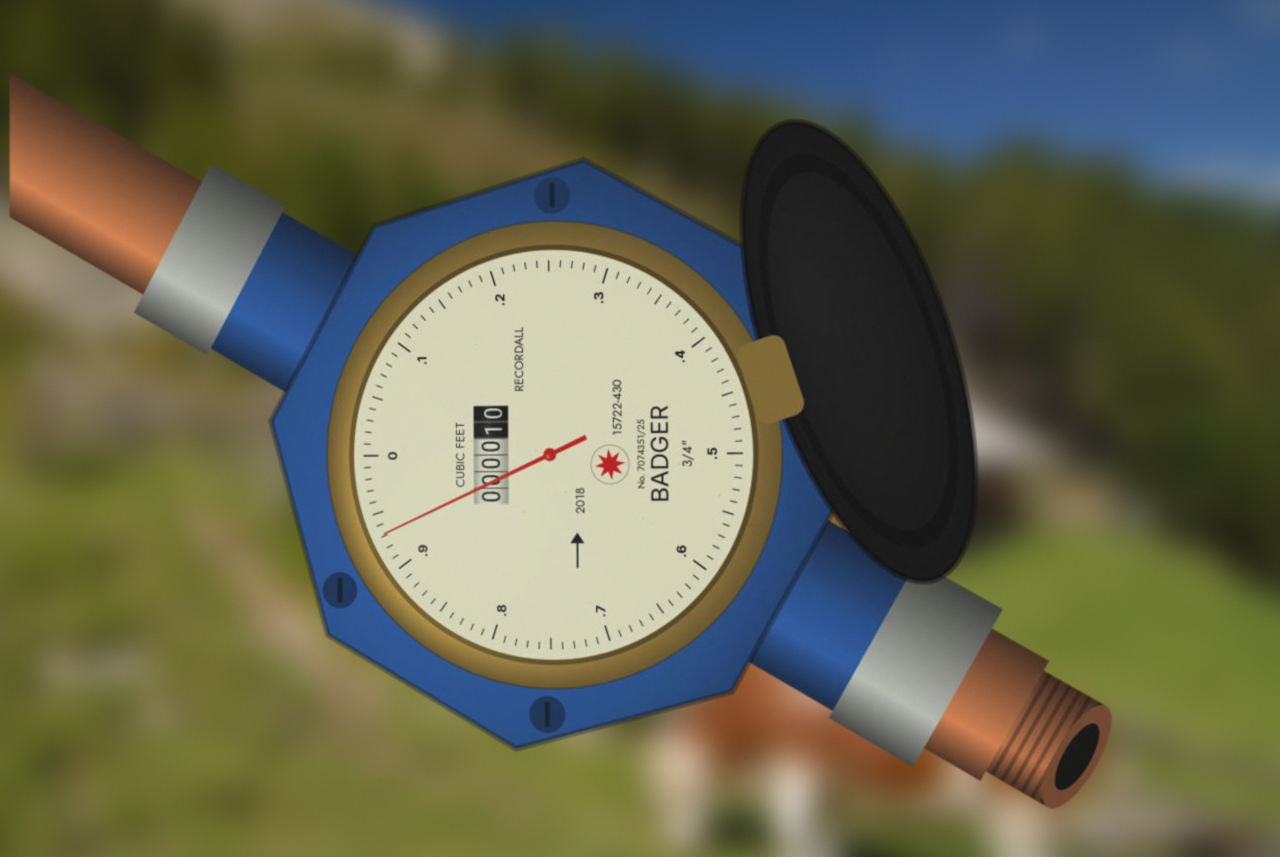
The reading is 9.93 ft³
